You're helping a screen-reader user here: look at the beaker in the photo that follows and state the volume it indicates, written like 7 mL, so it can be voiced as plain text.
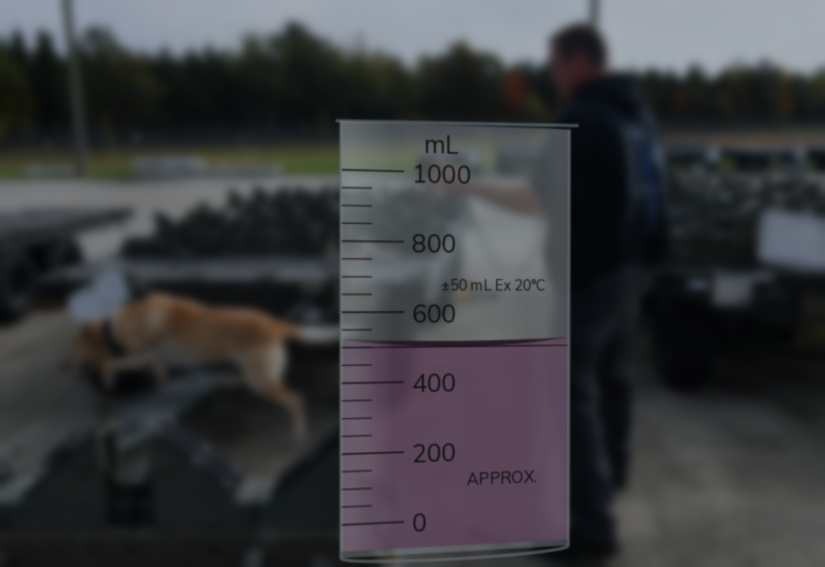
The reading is 500 mL
